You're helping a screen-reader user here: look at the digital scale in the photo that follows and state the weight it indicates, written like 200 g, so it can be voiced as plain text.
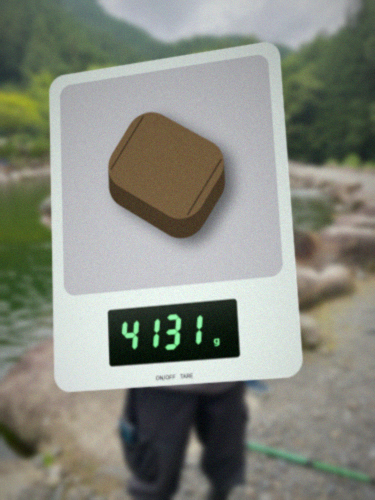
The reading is 4131 g
